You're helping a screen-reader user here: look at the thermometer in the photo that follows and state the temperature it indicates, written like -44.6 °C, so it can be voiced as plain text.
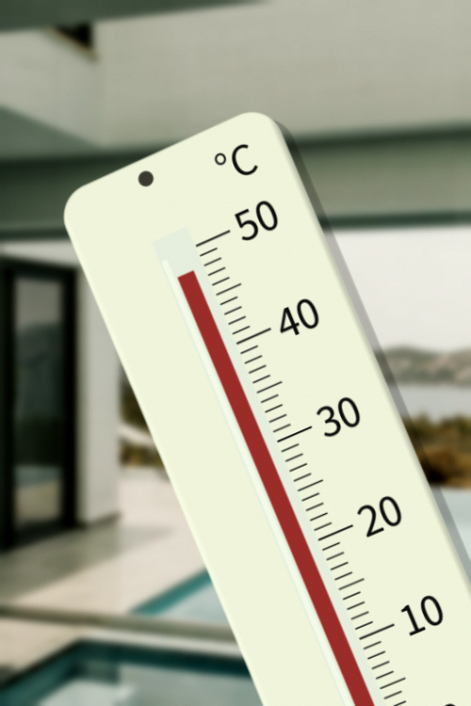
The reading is 48 °C
